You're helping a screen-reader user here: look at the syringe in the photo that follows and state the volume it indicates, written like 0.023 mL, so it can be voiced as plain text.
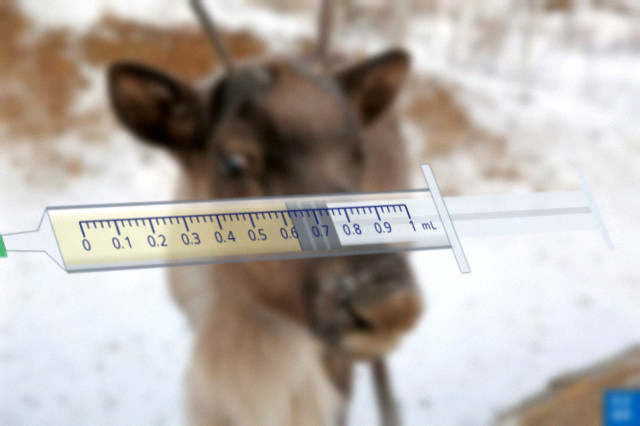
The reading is 0.62 mL
